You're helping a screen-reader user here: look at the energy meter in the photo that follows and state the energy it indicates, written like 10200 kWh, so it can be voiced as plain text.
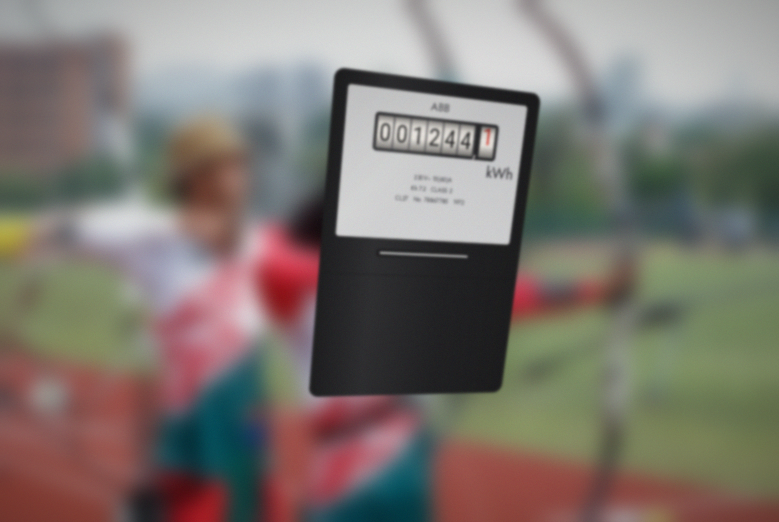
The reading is 1244.1 kWh
